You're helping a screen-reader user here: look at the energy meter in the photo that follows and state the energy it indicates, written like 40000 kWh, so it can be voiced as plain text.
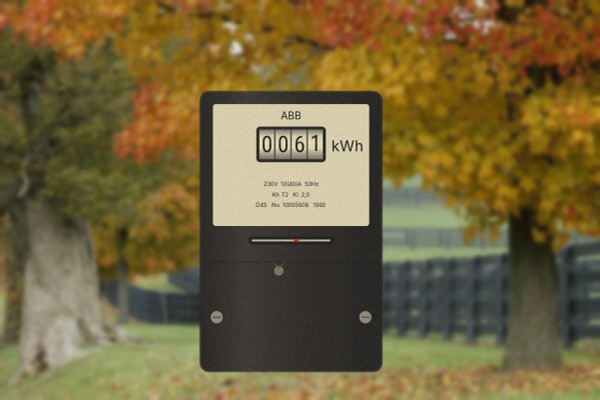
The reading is 61 kWh
